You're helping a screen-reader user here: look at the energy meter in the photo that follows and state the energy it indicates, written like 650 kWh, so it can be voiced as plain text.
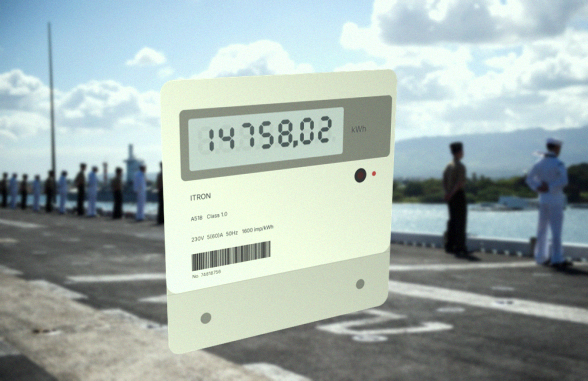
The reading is 14758.02 kWh
